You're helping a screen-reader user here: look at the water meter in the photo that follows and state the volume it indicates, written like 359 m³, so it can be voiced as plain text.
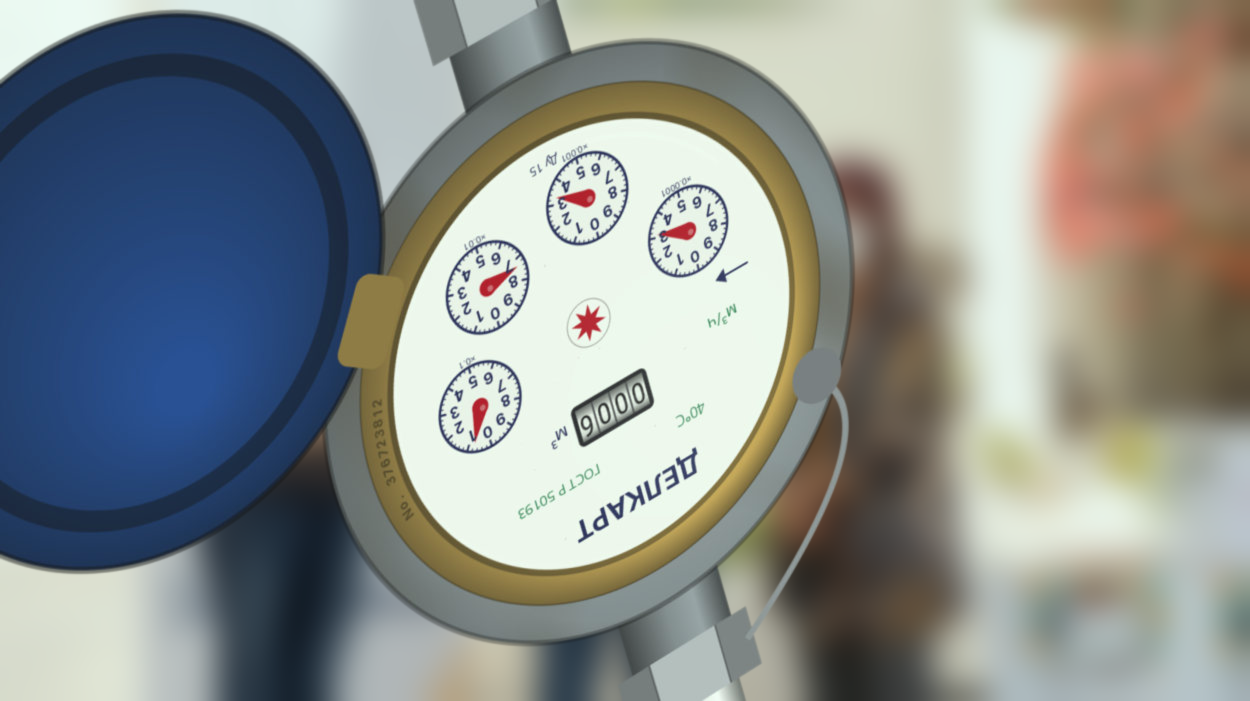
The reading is 6.0733 m³
